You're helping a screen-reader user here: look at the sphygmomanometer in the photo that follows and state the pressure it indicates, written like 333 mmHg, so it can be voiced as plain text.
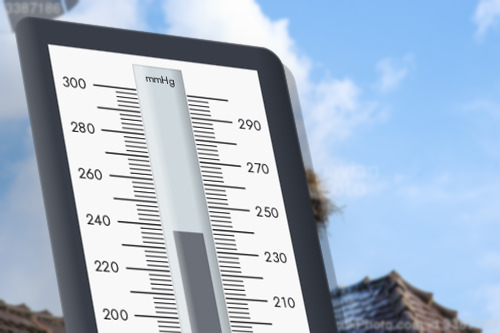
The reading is 238 mmHg
